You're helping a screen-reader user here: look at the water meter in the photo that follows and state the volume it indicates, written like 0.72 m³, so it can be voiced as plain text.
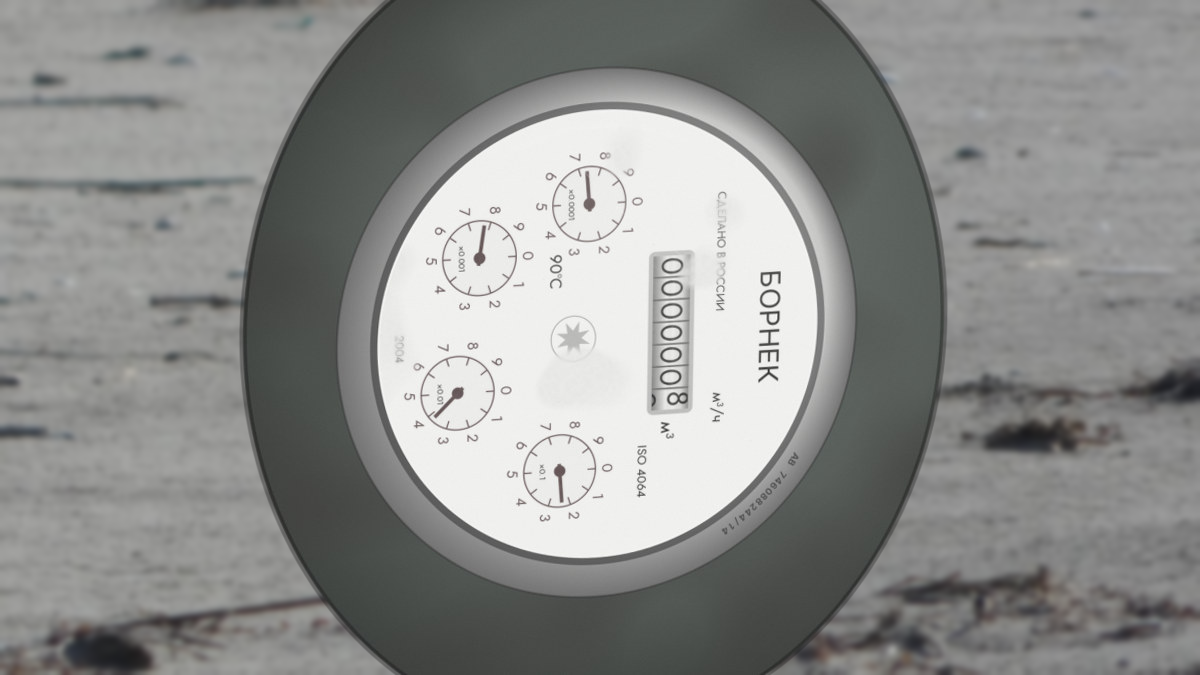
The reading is 8.2377 m³
